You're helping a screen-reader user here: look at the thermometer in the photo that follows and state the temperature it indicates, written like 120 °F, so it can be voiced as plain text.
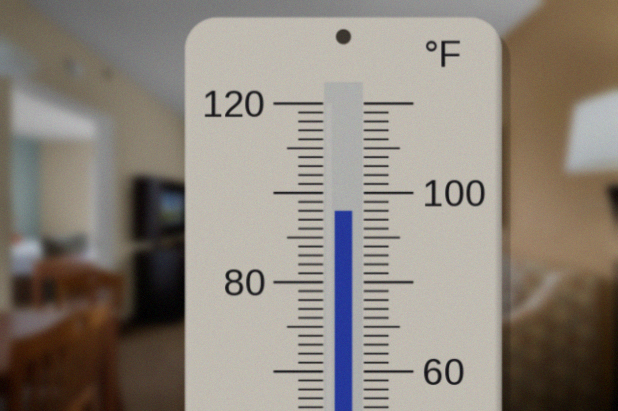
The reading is 96 °F
